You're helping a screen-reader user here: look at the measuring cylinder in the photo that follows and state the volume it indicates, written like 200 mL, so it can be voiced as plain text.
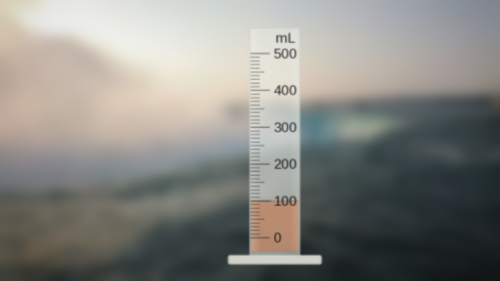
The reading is 100 mL
